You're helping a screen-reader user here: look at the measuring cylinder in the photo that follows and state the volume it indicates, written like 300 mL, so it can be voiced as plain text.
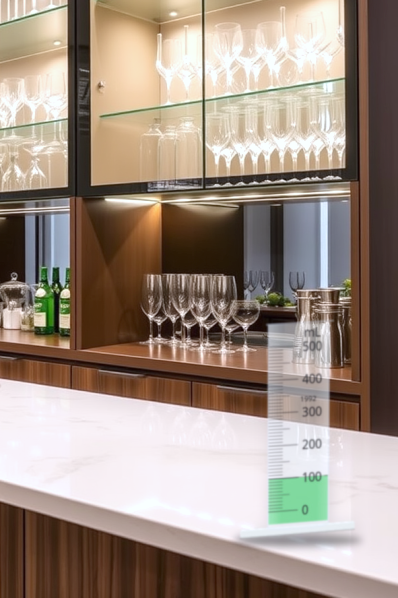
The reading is 100 mL
